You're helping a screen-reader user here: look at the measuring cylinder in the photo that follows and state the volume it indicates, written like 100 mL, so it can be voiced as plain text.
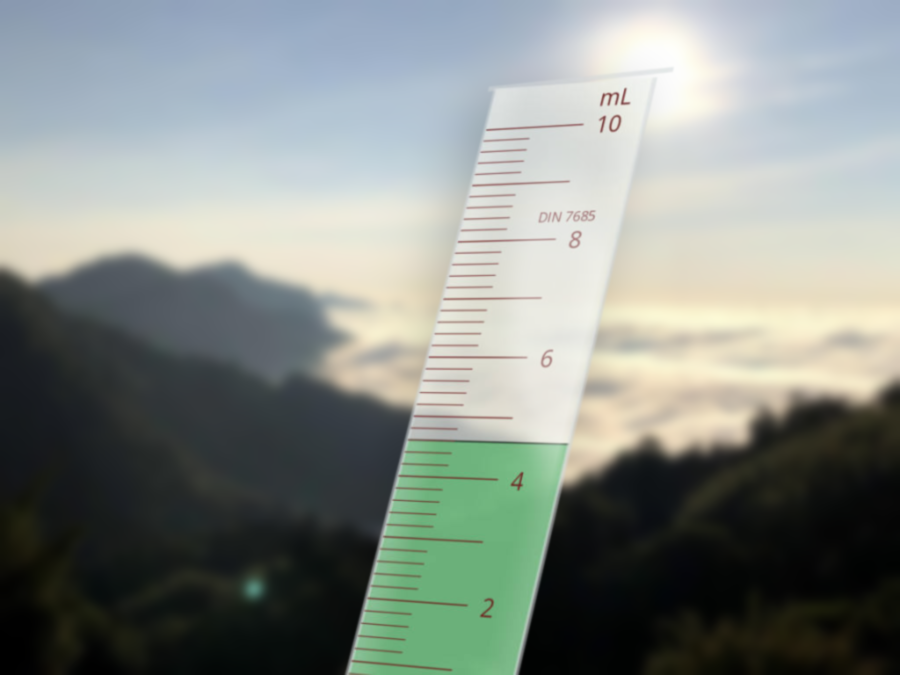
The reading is 4.6 mL
